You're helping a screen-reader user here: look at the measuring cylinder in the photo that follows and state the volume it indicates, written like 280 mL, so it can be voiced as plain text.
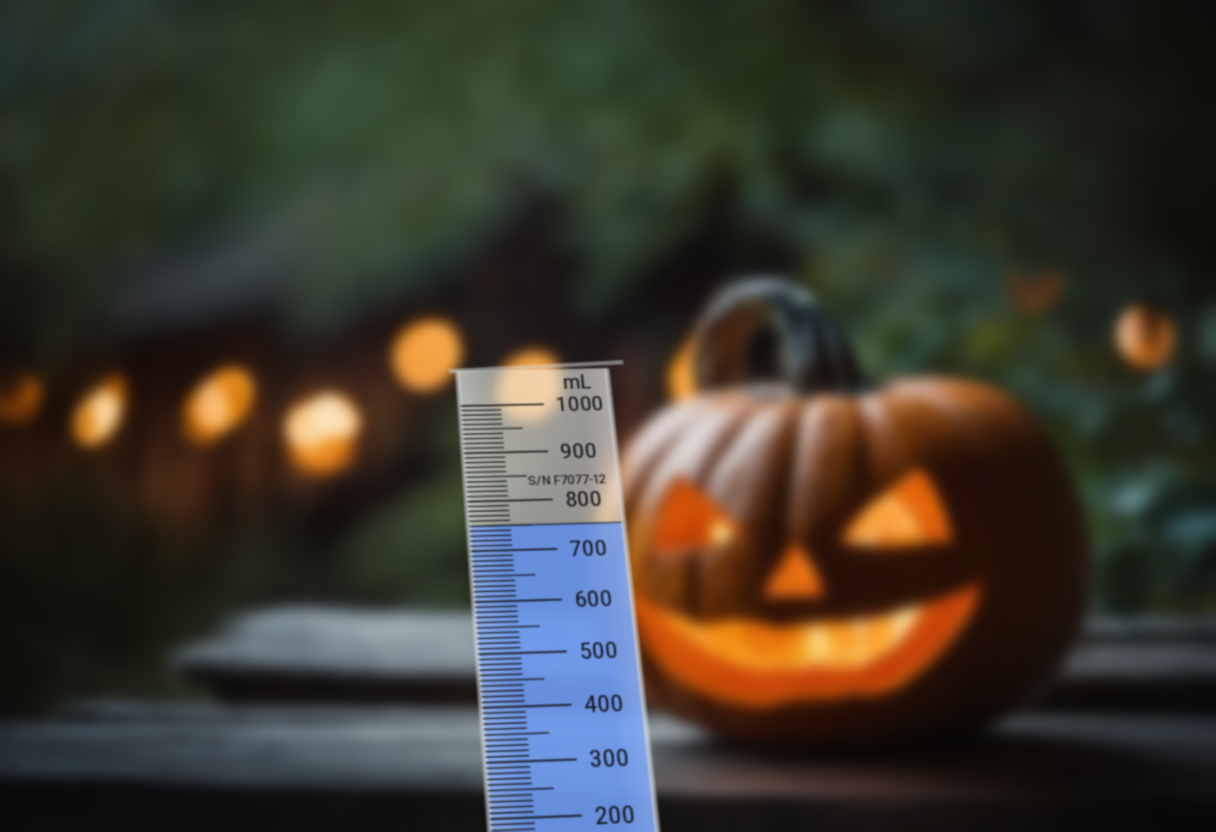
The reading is 750 mL
